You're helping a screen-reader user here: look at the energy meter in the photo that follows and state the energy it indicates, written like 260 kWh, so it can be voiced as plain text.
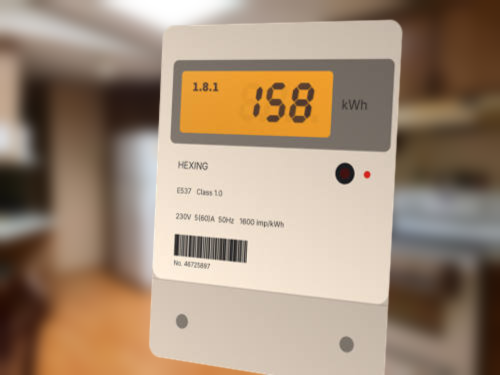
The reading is 158 kWh
